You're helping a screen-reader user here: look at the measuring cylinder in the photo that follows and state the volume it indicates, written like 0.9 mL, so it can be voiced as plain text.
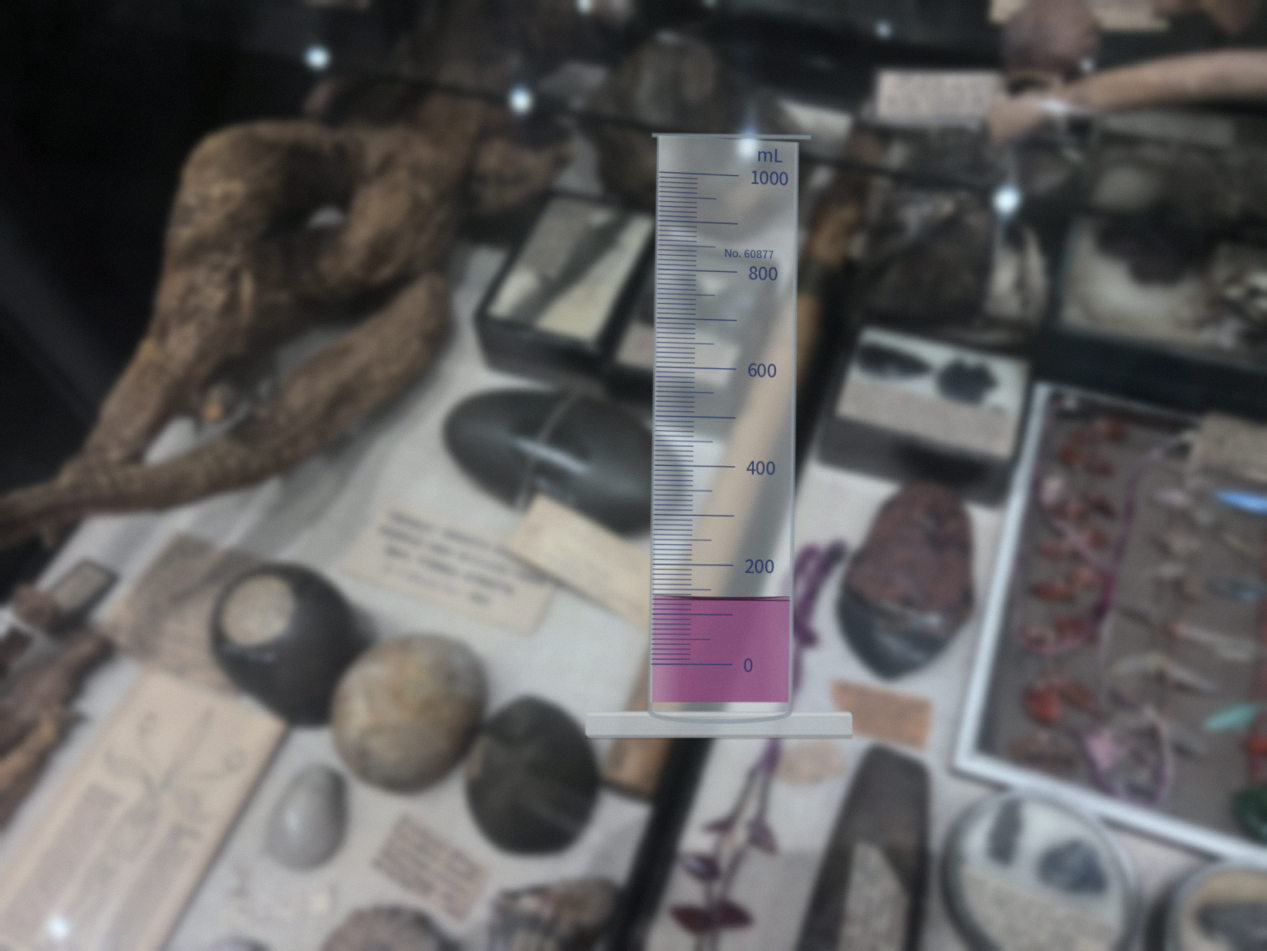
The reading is 130 mL
